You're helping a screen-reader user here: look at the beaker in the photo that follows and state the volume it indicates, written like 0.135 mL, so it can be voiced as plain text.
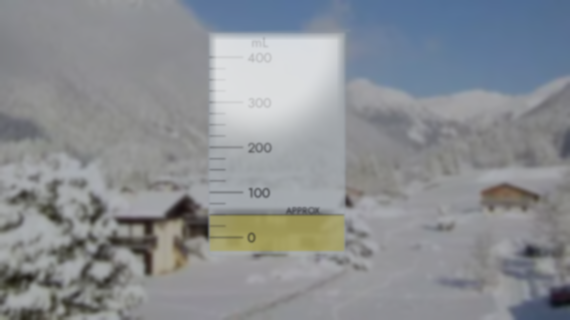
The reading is 50 mL
